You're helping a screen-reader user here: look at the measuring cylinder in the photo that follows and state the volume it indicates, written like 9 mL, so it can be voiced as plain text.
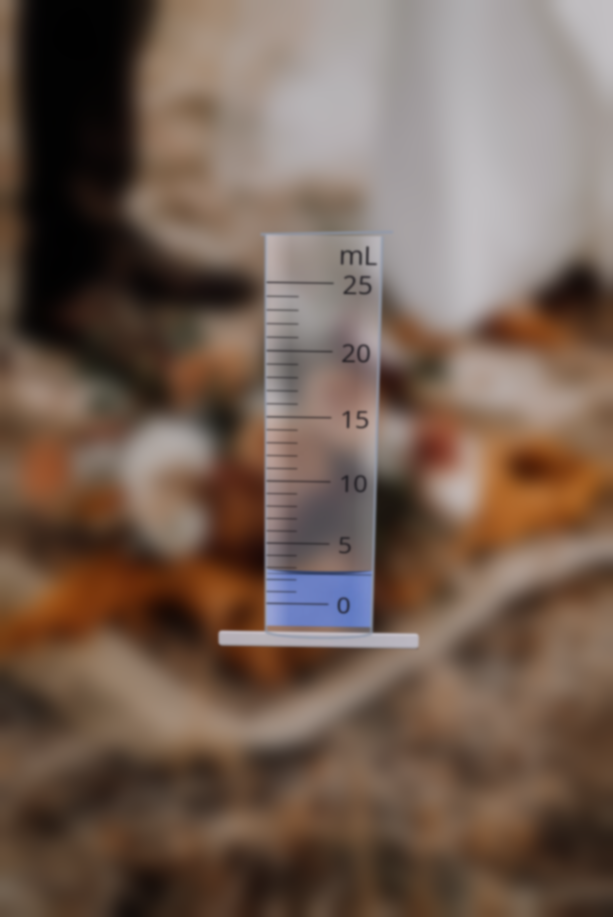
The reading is 2.5 mL
